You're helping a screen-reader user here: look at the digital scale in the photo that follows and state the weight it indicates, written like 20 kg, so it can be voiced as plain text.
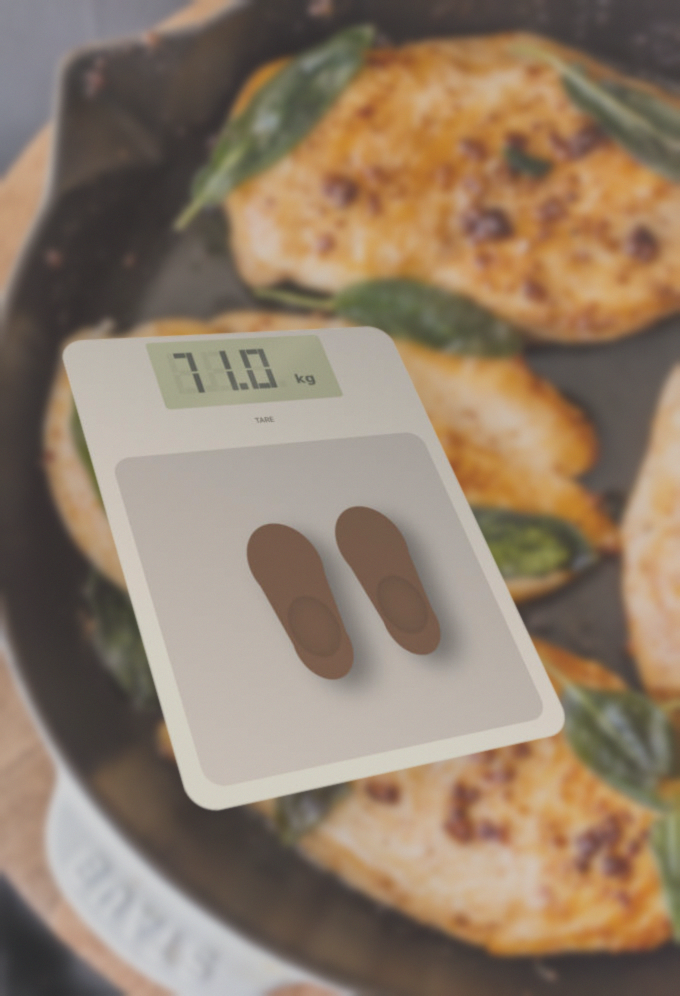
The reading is 71.0 kg
